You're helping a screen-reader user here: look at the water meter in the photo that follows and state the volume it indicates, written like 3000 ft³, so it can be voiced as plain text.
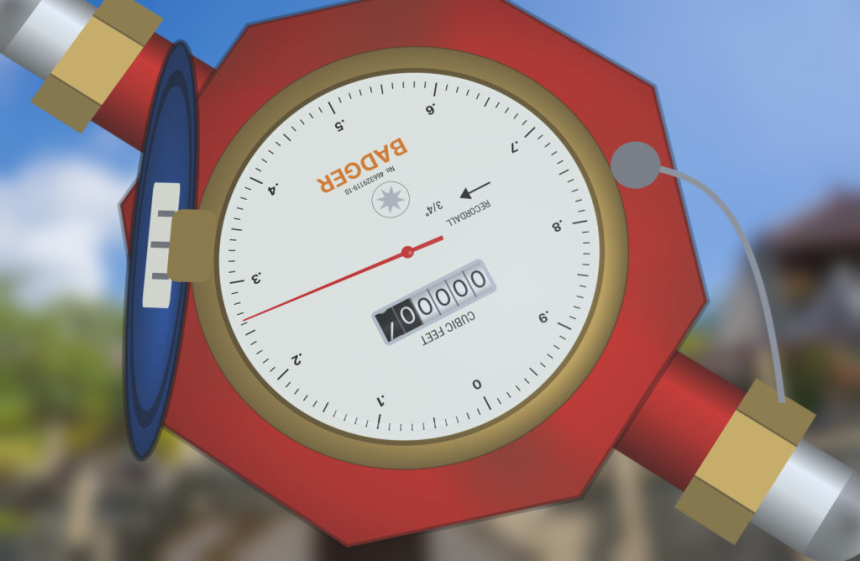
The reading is 7.26 ft³
